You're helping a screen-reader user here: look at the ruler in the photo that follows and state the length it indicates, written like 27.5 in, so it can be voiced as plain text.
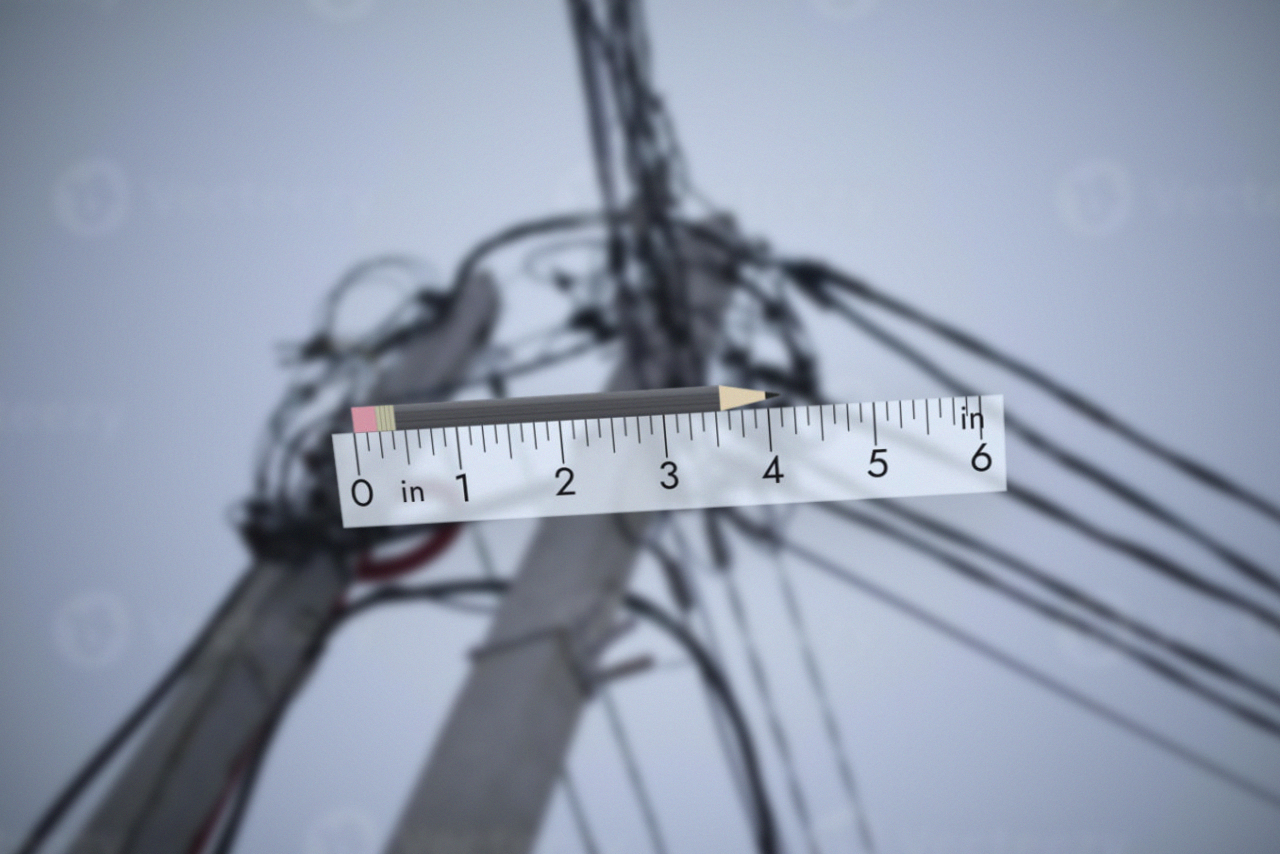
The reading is 4.125 in
